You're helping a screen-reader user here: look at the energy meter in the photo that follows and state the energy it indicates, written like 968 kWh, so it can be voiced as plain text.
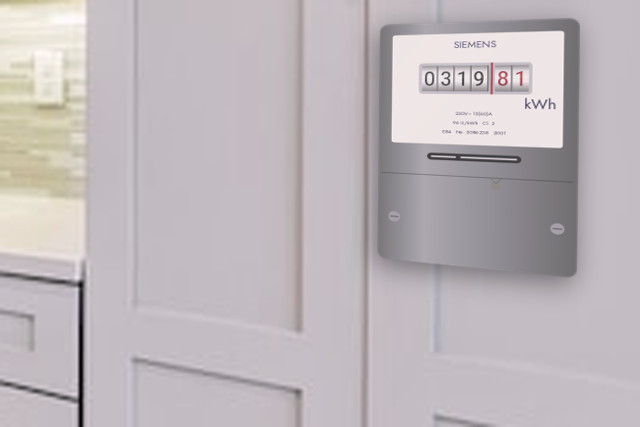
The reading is 319.81 kWh
